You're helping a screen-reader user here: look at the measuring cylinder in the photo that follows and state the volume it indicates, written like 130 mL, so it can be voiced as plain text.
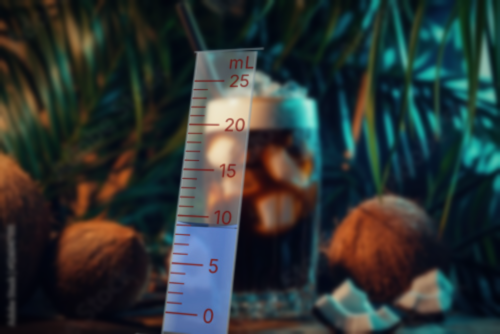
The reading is 9 mL
